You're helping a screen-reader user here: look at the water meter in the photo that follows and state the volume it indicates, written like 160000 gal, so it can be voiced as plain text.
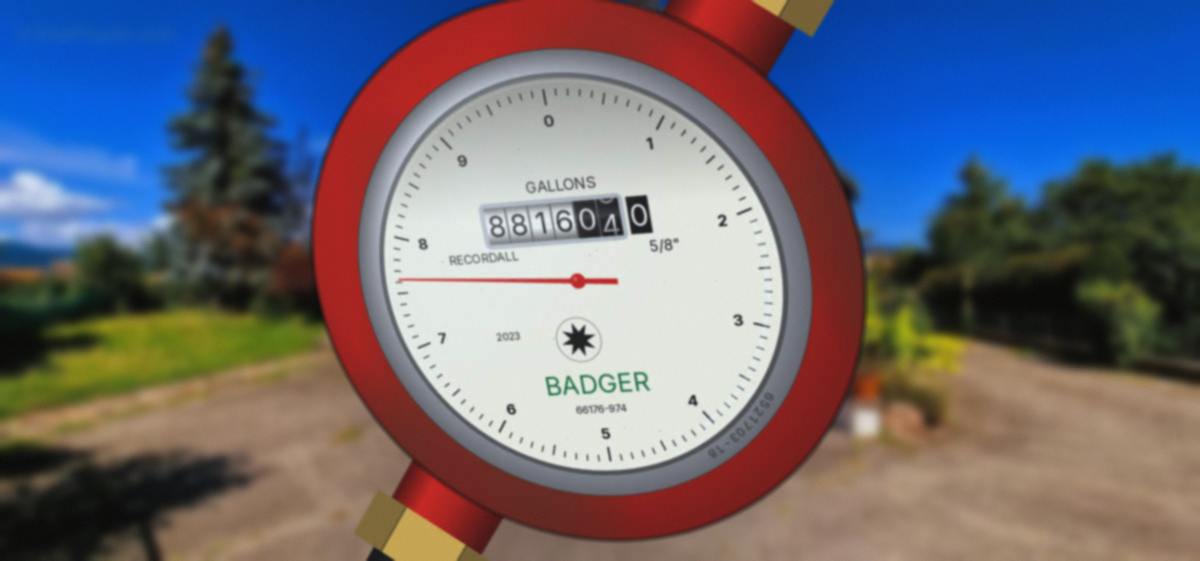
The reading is 8816037.6 gal
